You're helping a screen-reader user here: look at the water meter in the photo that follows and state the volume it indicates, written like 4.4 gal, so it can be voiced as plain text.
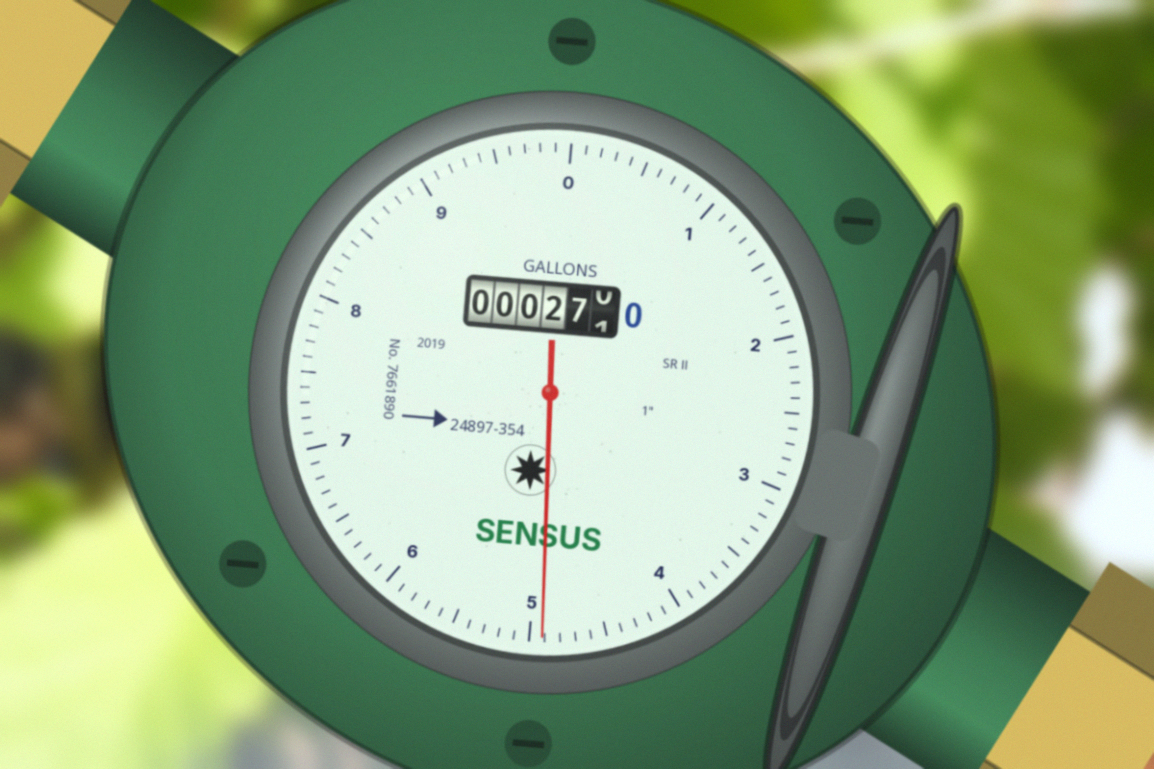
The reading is 2704.9 gal
